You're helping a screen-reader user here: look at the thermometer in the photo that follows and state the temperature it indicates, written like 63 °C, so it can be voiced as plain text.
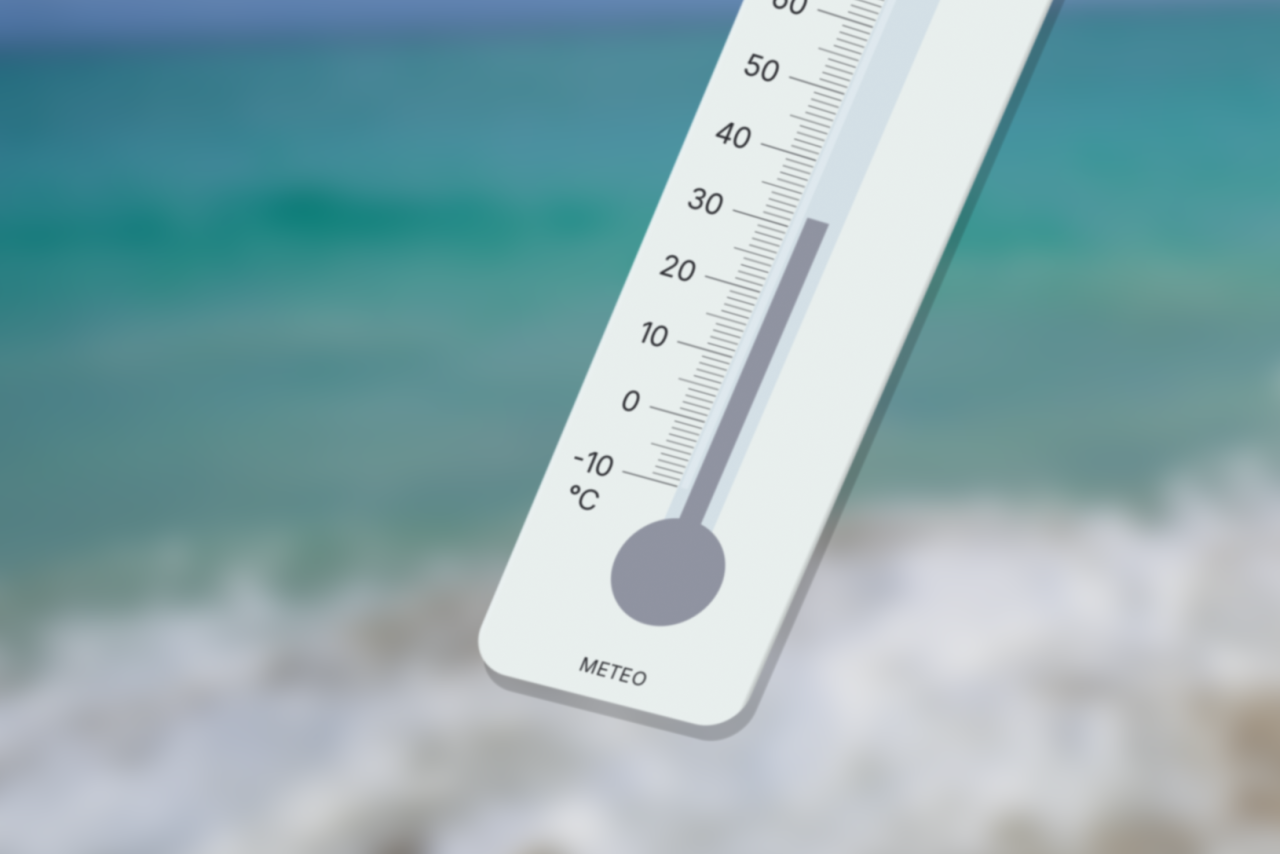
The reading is 32 °C
